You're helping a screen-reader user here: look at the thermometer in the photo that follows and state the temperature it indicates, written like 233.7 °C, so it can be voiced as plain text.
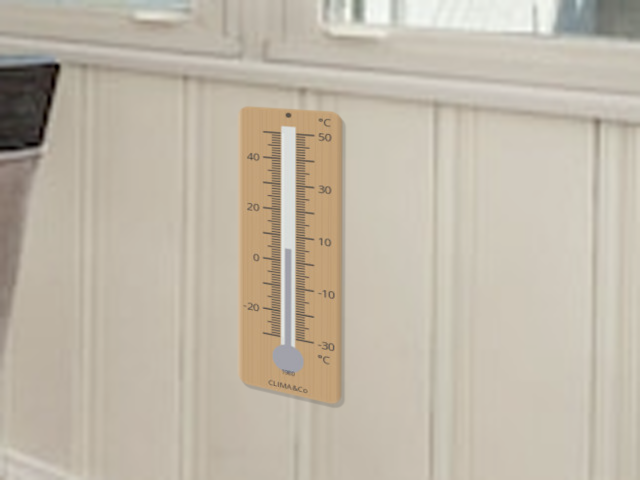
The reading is 5 °C
